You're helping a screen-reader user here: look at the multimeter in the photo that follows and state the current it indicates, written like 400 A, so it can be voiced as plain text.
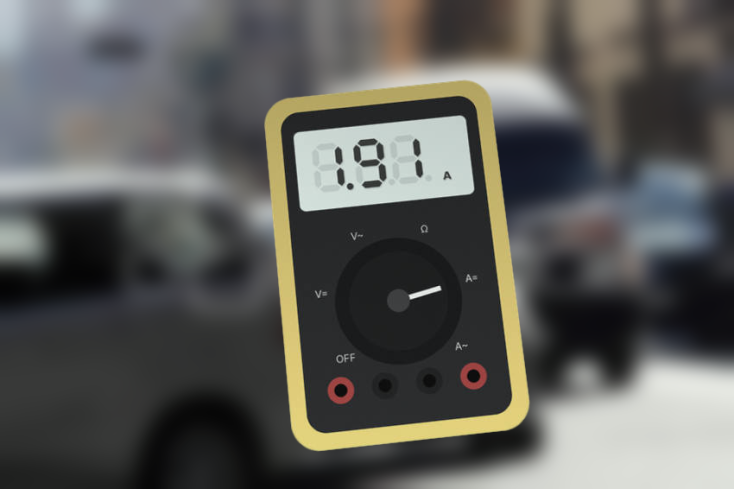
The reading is 1.91 A
